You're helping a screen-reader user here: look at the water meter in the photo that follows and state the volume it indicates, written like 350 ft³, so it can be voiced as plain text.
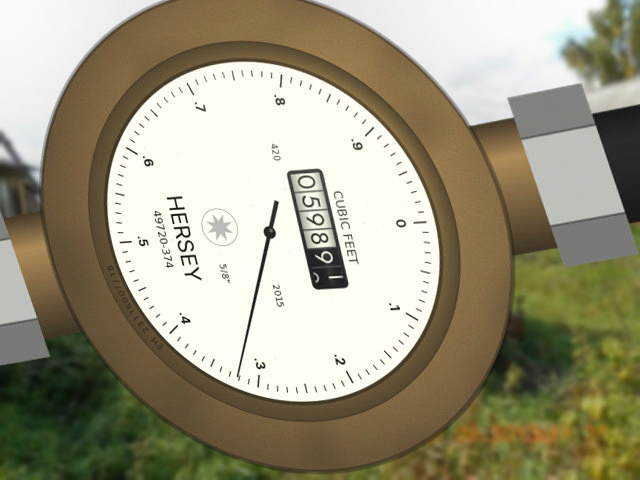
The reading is 59891.32 ft³
